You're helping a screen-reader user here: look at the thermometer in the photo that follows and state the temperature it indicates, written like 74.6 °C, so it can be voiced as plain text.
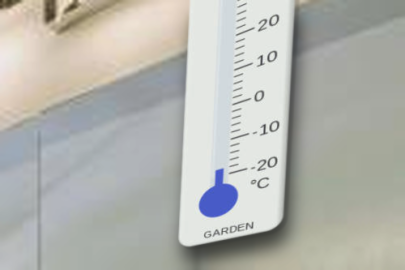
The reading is -18 °C
